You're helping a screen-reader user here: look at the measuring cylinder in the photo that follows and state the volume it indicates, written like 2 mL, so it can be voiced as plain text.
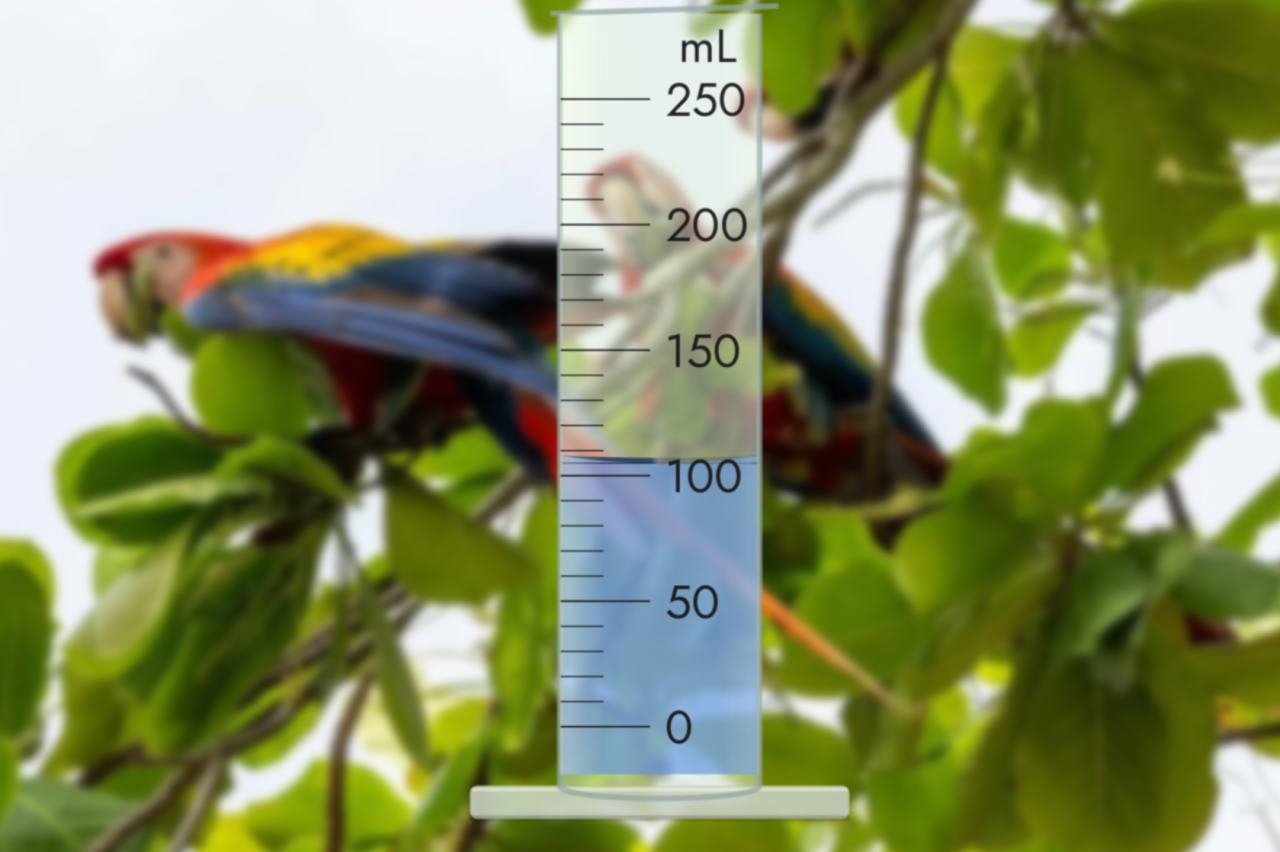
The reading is 105 mL
